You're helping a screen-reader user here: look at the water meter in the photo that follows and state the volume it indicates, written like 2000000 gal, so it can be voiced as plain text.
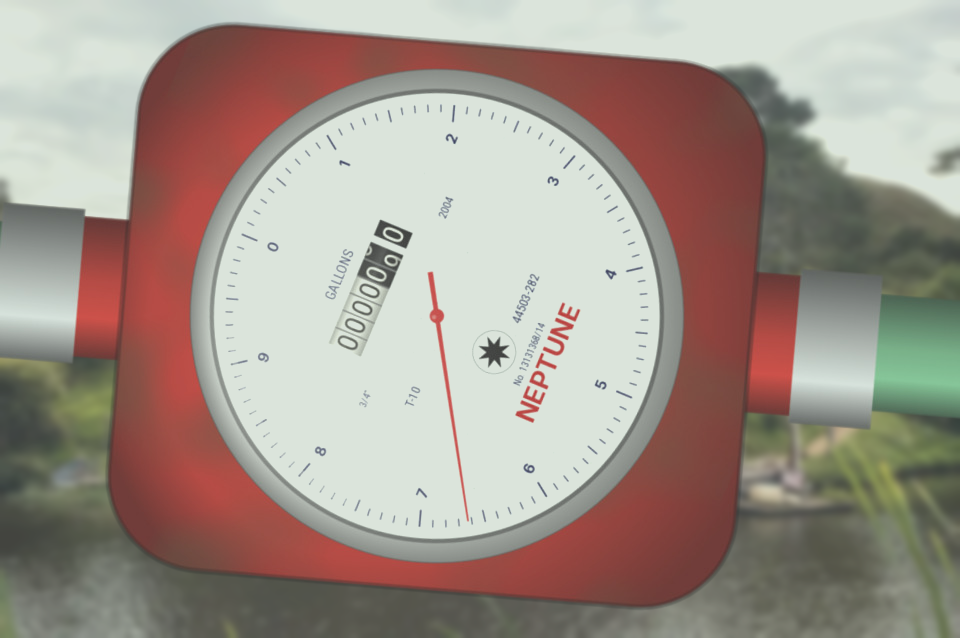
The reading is 86.6 gal
